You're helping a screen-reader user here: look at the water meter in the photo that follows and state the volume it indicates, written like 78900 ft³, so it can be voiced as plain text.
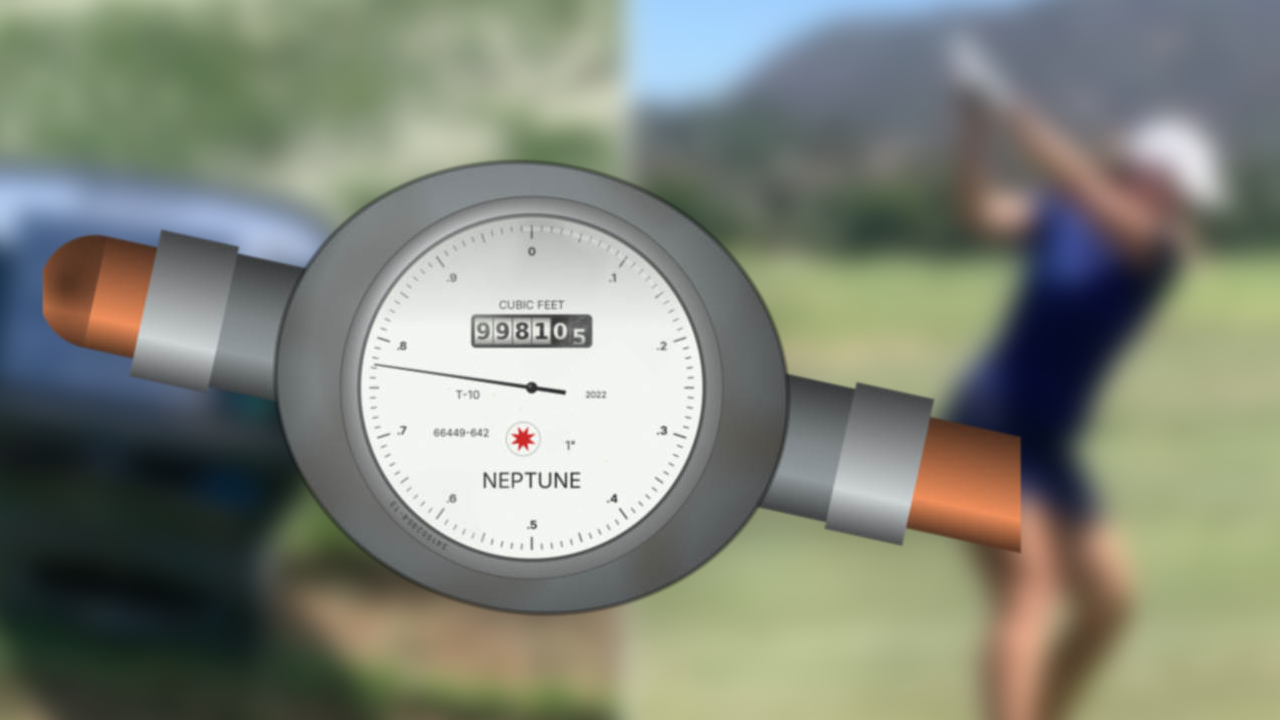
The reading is 998104.77 ft³
